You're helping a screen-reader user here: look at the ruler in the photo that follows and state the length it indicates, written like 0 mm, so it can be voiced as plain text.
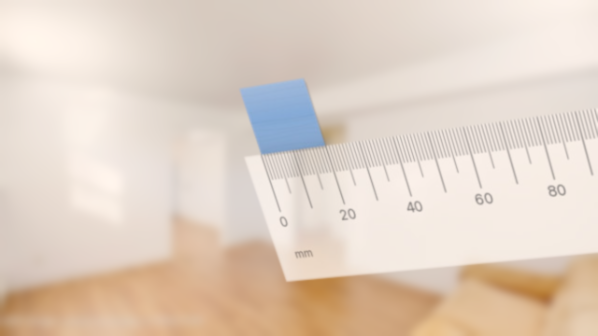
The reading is 20 mm
